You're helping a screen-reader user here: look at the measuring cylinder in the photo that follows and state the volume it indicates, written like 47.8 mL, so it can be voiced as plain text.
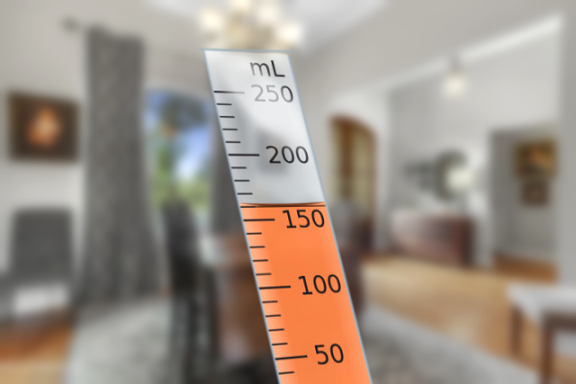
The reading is 160 mL
